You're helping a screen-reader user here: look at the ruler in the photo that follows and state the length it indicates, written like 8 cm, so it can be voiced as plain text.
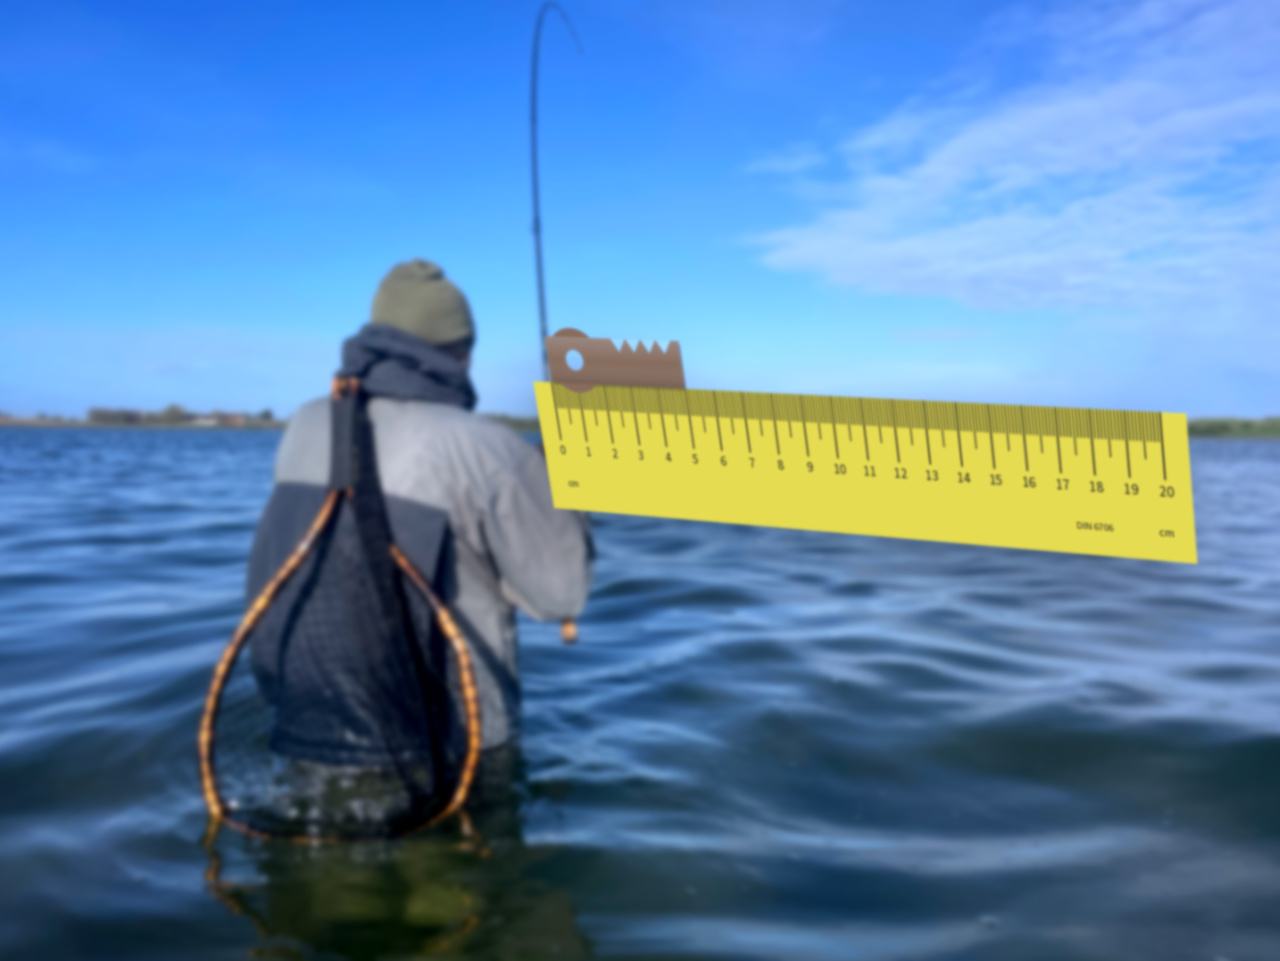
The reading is 5 cm
